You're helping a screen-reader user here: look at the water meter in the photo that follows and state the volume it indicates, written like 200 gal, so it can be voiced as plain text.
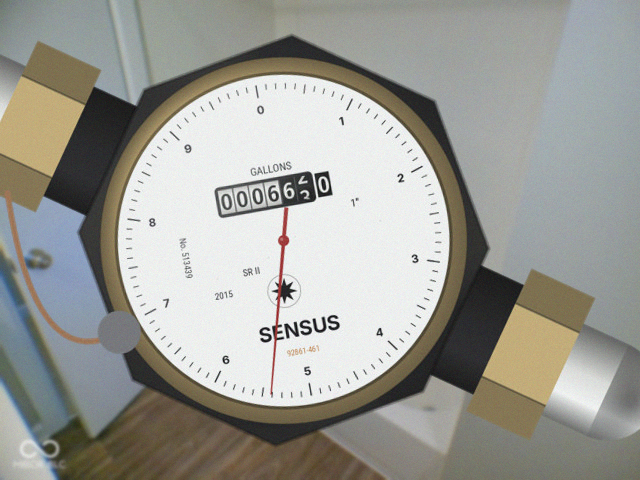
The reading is 6625.4 gal
